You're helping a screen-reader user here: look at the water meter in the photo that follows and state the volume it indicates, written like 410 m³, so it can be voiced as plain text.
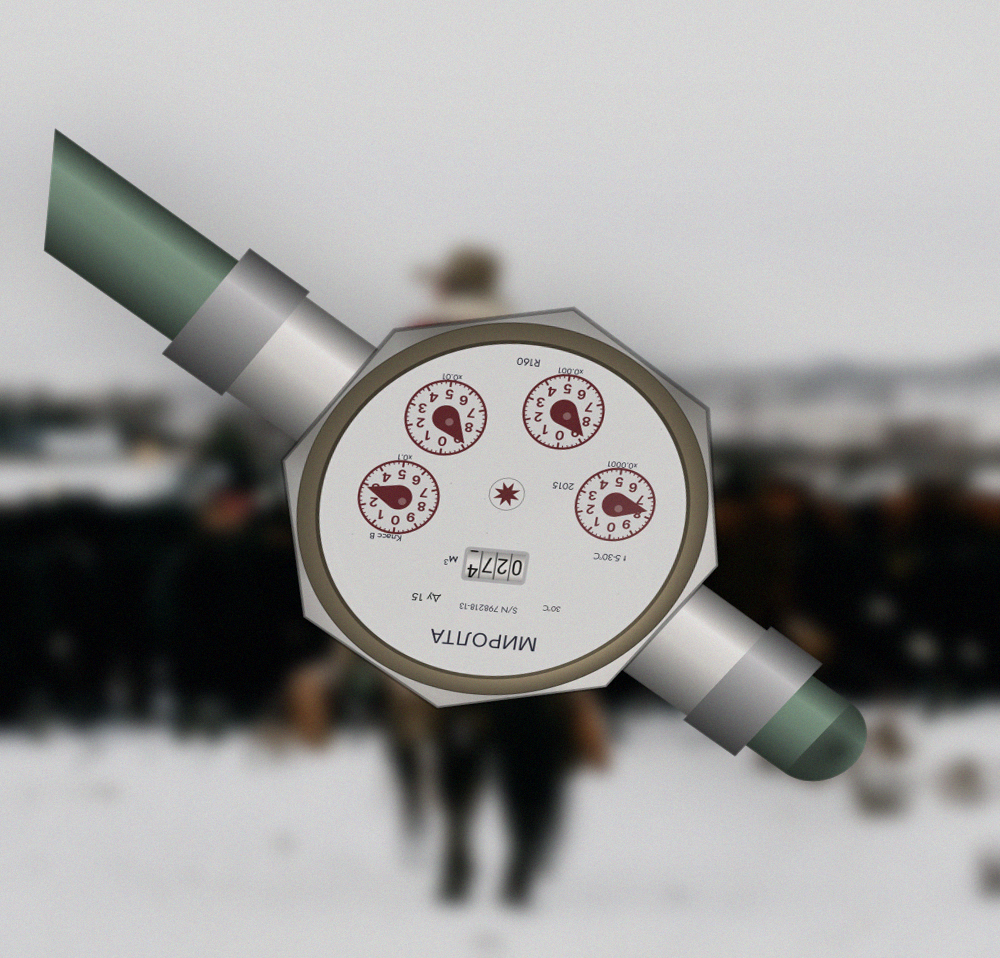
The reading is 274.2887 m³
